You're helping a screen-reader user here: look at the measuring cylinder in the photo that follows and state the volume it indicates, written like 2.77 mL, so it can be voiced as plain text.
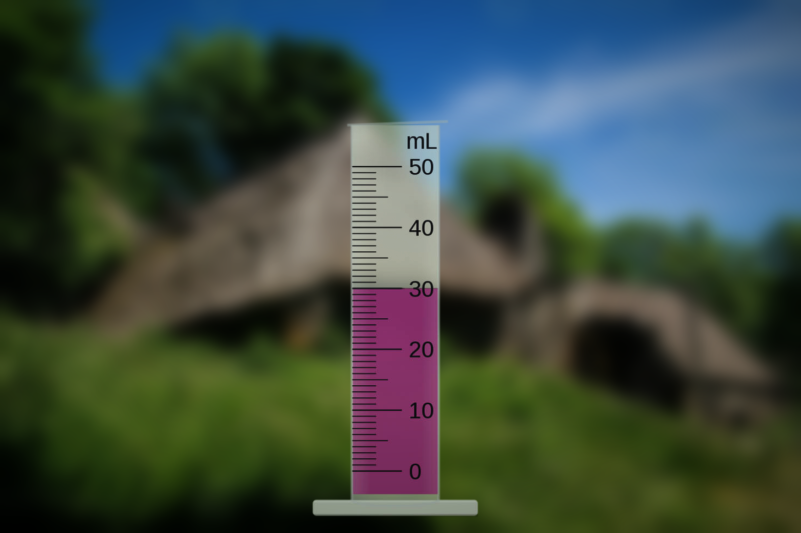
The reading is 30 mL
